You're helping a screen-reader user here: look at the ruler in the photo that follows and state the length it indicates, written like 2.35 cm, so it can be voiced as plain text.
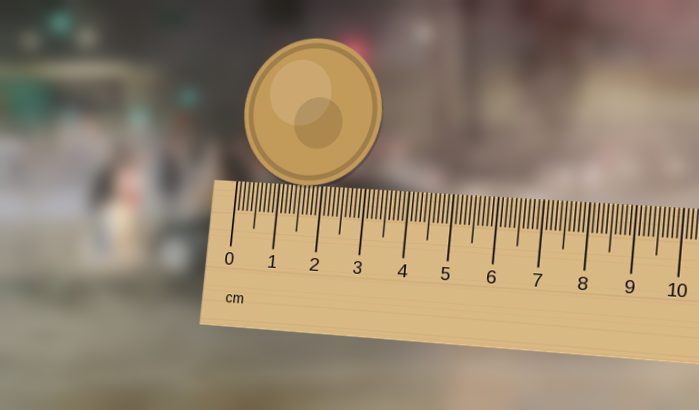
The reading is 3.2 cm
